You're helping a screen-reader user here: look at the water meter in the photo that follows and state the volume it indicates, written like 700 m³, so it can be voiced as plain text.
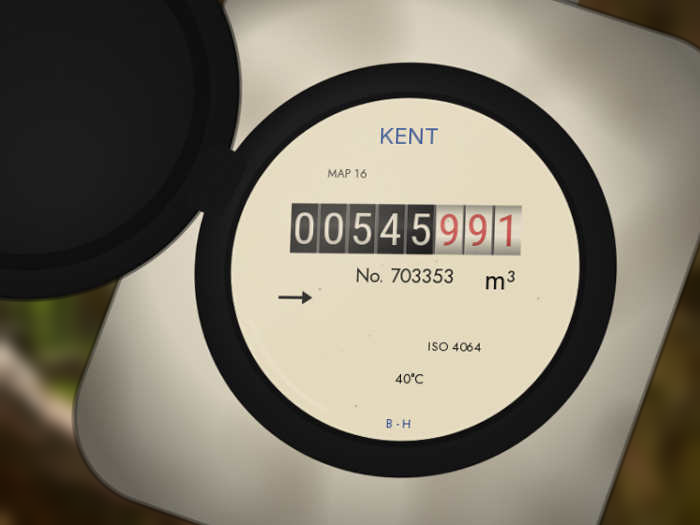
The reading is 545.991 m³
